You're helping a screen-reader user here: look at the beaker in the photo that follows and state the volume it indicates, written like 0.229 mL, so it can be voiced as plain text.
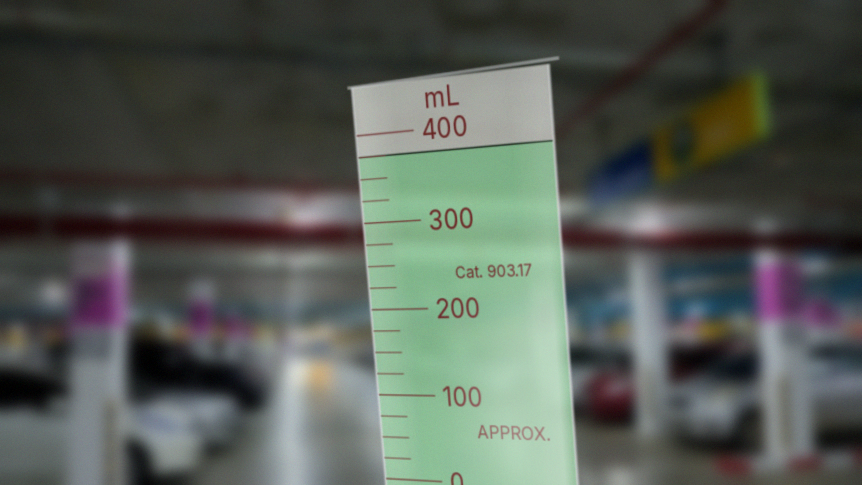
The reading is 375 mL
